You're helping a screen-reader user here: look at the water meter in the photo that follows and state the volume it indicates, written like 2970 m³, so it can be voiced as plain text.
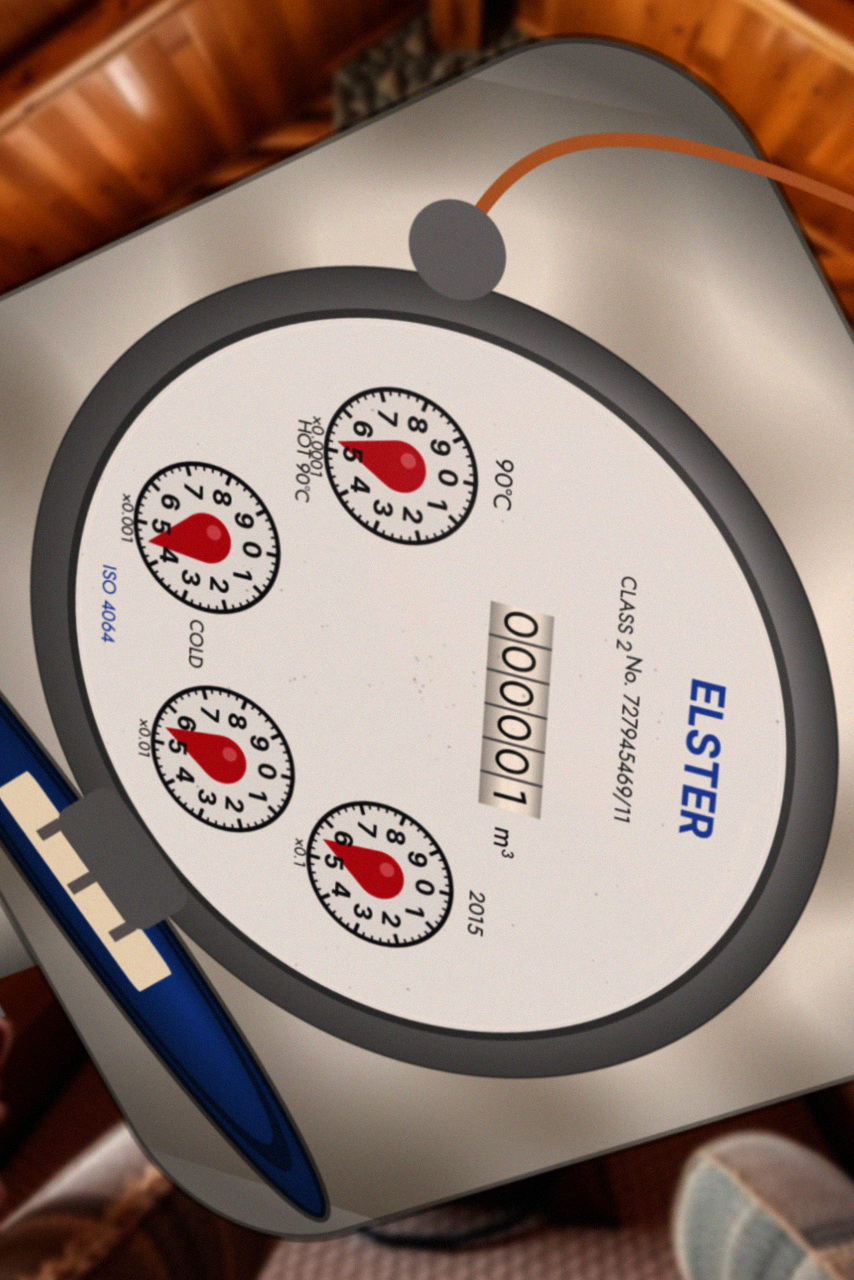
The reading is 1.5545 m³
